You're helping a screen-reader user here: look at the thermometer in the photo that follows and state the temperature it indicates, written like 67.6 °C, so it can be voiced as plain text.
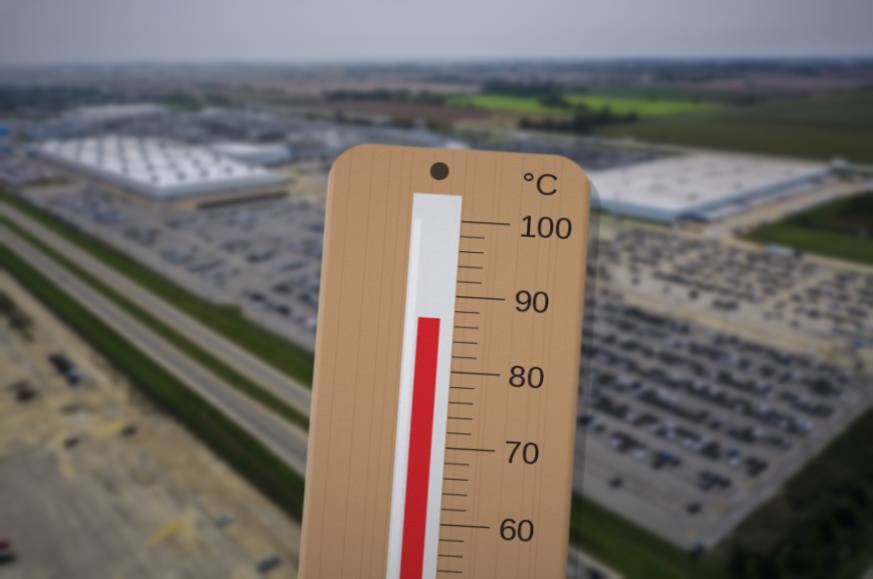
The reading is 87 °C
